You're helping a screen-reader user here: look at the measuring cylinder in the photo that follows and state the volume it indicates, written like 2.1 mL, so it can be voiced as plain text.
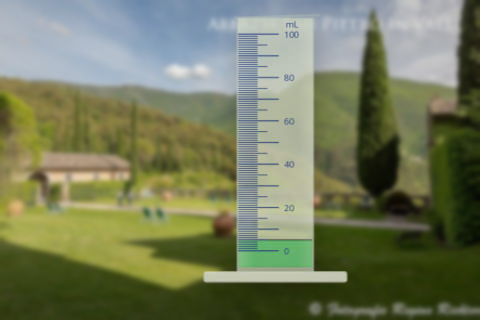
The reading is 5 mL
